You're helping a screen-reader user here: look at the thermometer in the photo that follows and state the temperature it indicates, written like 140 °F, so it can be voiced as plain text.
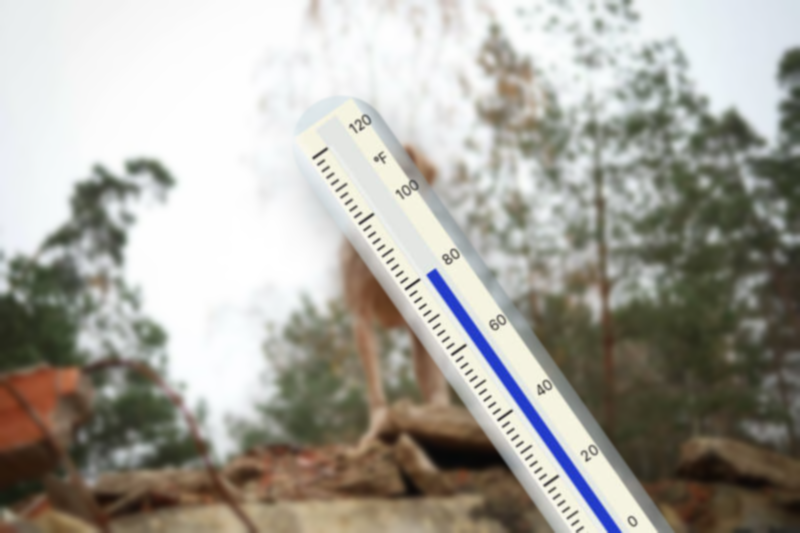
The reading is 80 °F
